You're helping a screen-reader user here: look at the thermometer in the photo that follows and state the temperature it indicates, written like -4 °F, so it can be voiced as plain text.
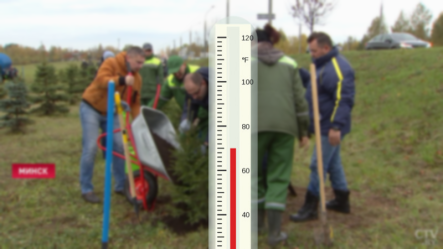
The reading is 70 °F
